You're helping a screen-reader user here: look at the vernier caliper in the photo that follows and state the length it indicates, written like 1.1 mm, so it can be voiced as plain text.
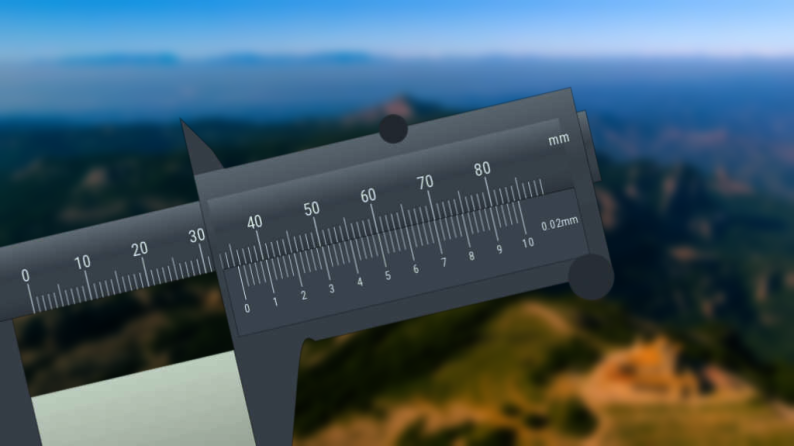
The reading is 35.6 mm
